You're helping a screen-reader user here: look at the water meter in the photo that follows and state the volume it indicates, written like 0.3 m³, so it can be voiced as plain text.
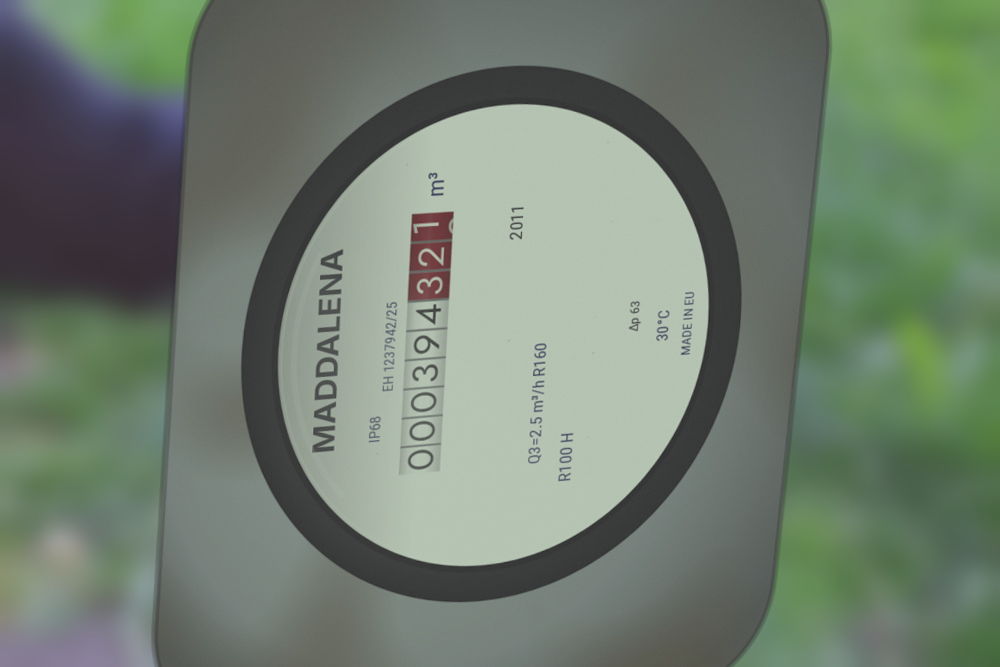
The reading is 394.321 m³
